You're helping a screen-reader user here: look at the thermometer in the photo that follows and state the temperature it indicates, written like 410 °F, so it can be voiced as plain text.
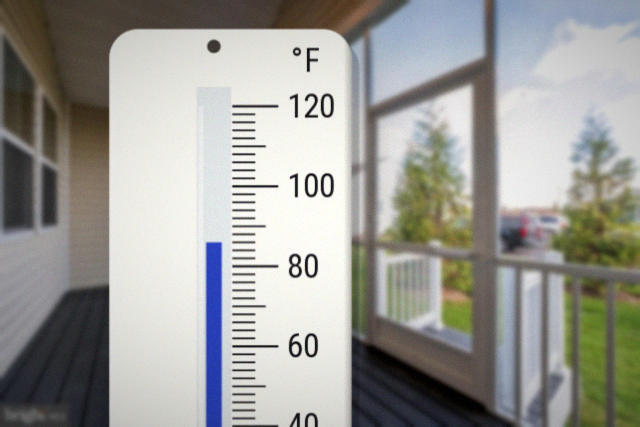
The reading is 86 °F
